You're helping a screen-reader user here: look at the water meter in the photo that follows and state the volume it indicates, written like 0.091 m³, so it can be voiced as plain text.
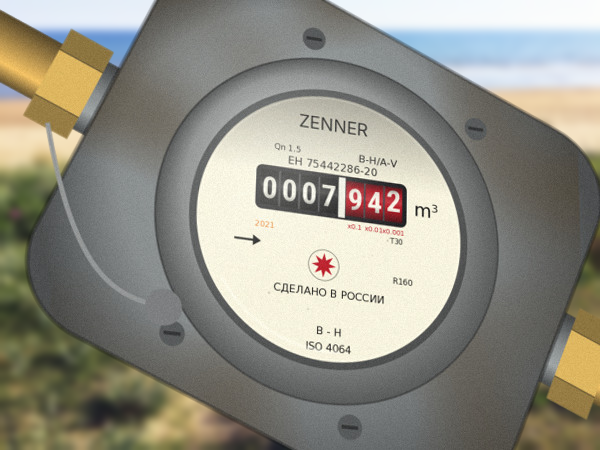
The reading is 7.942 m³
